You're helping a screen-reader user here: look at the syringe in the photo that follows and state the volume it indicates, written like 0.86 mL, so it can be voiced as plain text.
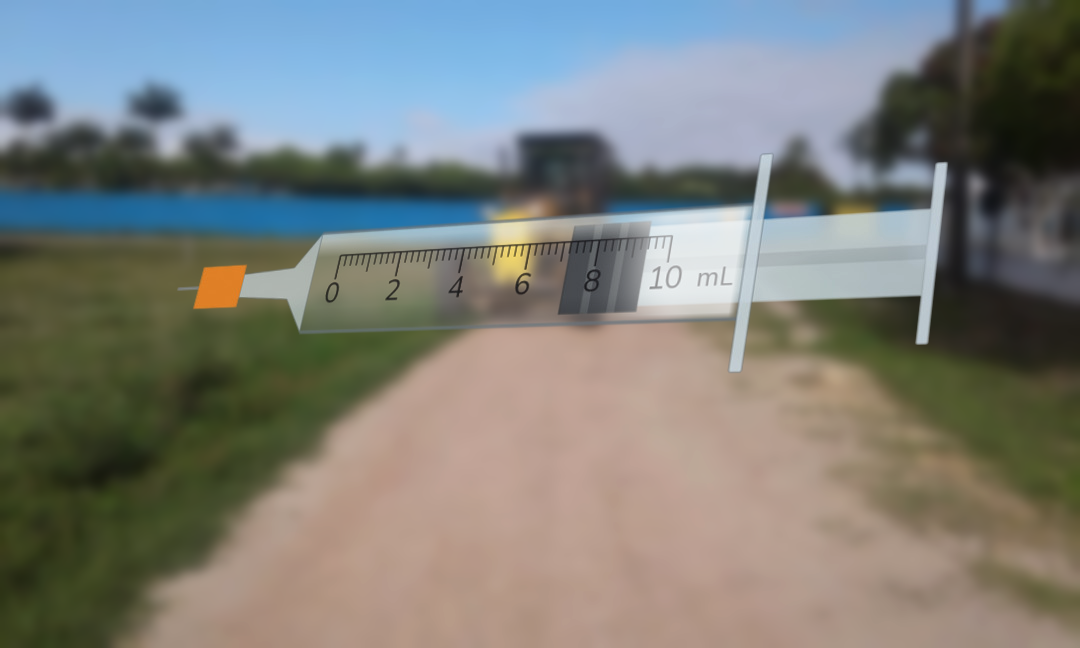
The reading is 7.2 mL
